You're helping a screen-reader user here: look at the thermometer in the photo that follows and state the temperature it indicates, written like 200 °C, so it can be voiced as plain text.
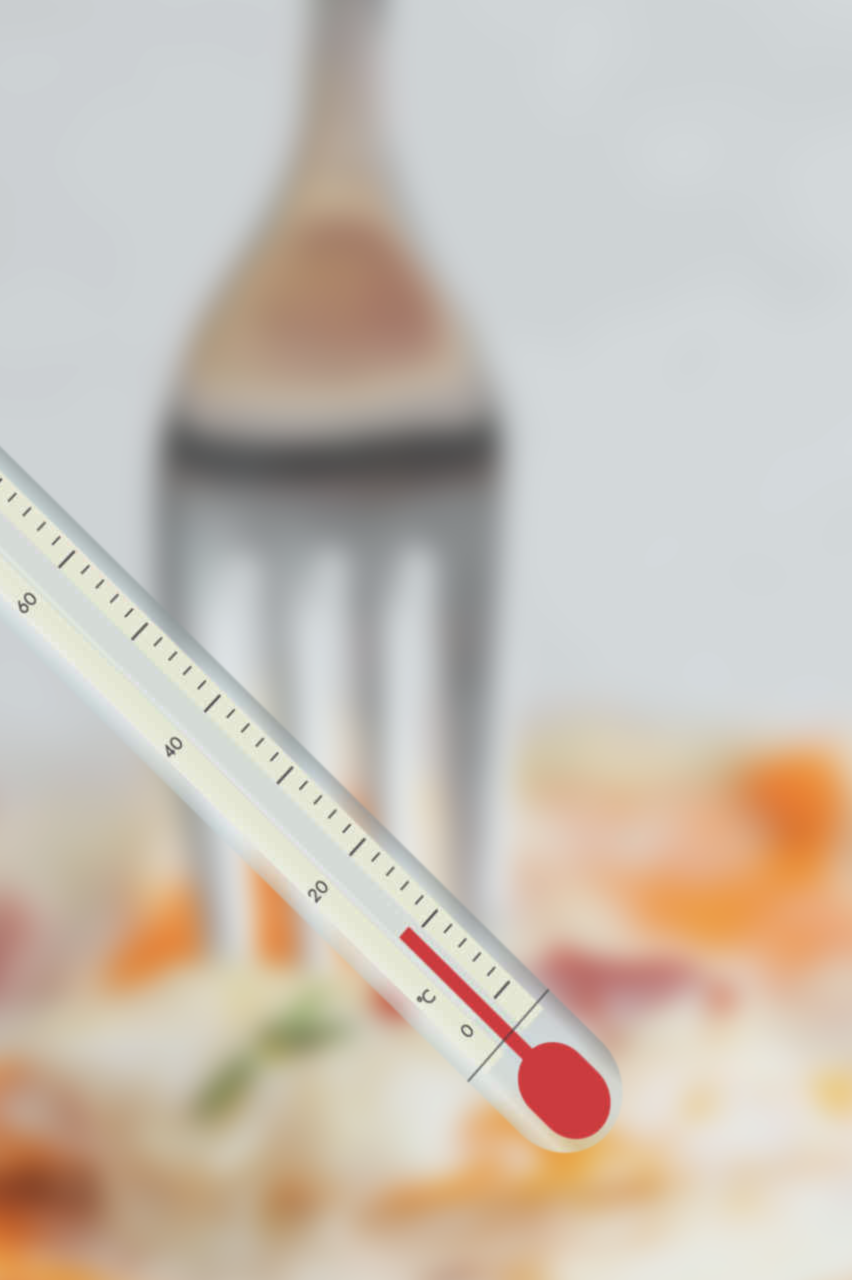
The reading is 11 °C
